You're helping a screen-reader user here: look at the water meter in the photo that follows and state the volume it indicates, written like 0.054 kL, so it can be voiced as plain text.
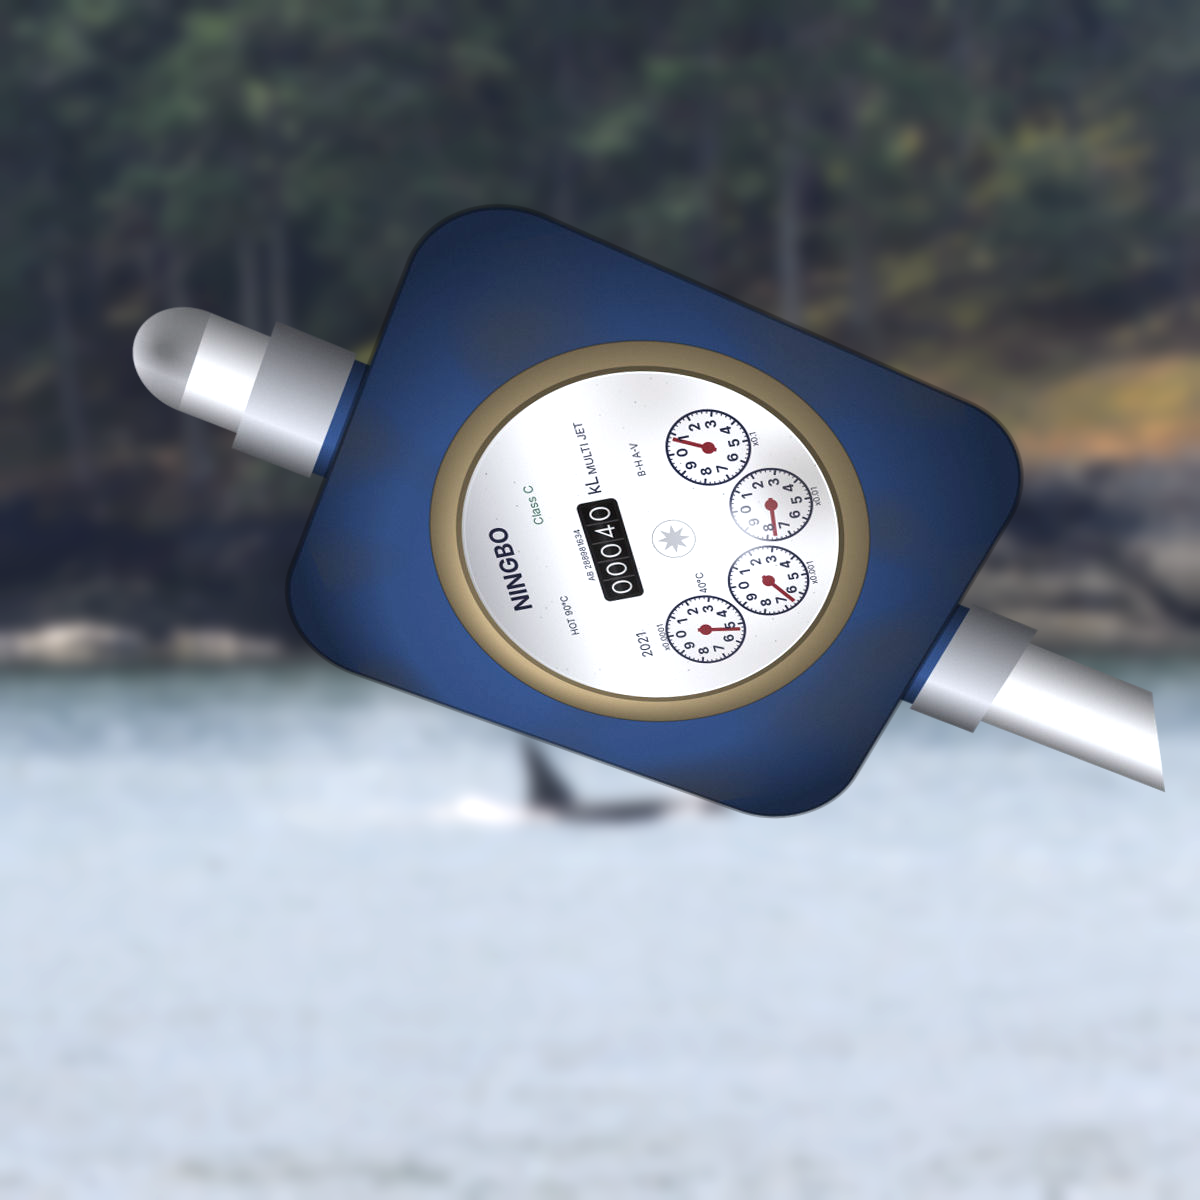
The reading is 40.0765 kL
